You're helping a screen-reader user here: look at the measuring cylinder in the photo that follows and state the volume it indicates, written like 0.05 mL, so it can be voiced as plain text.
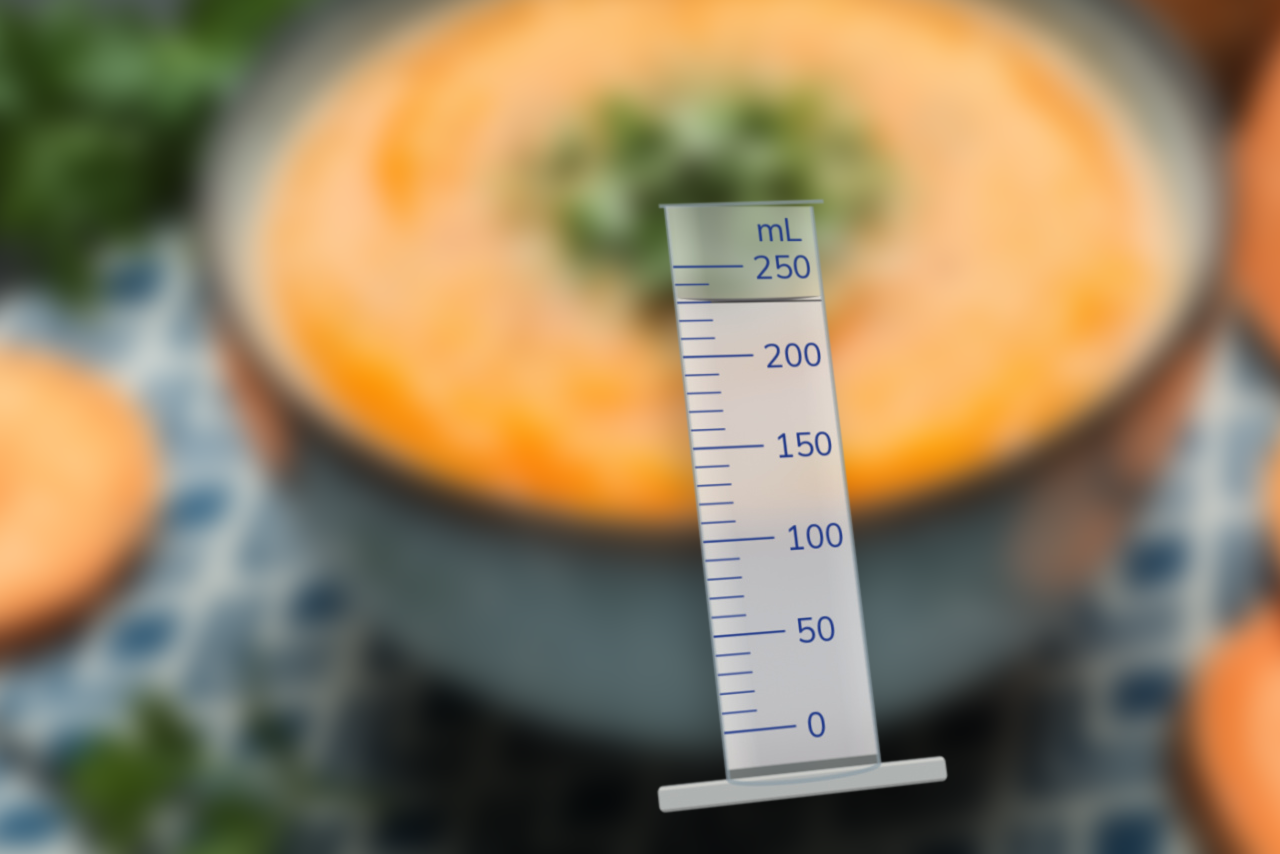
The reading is 230 mL
